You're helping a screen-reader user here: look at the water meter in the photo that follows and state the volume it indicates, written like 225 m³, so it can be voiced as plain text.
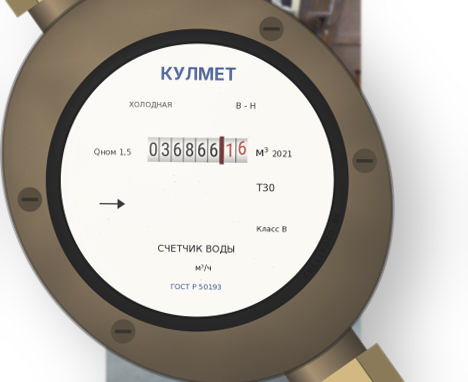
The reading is 36866.16 m³
